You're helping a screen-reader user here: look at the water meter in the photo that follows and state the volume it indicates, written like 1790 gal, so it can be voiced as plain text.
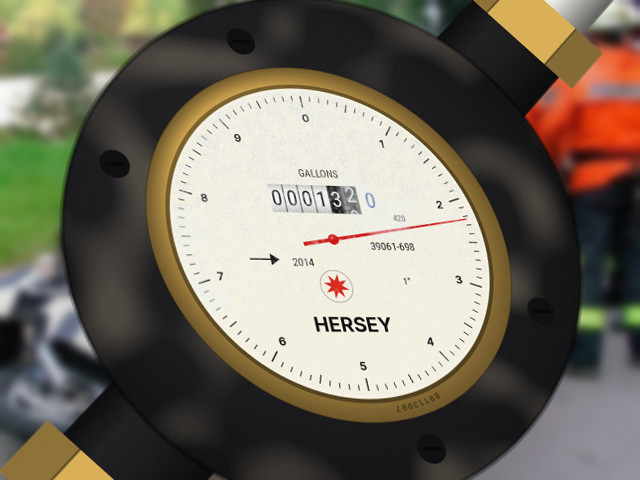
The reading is 1322.2 gal
